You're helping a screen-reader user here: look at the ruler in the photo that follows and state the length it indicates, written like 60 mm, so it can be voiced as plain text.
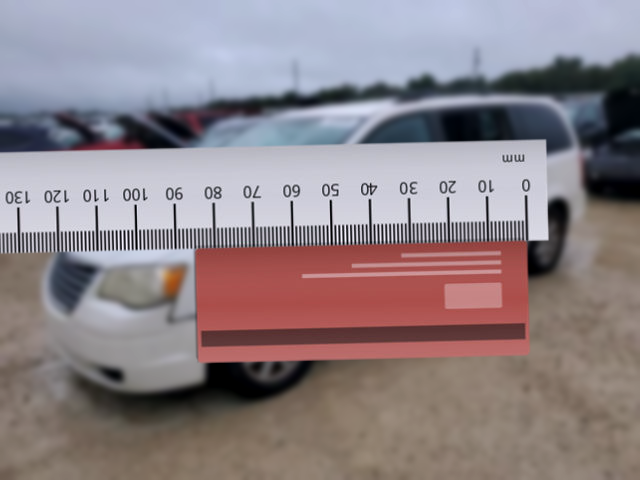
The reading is 85 mm
